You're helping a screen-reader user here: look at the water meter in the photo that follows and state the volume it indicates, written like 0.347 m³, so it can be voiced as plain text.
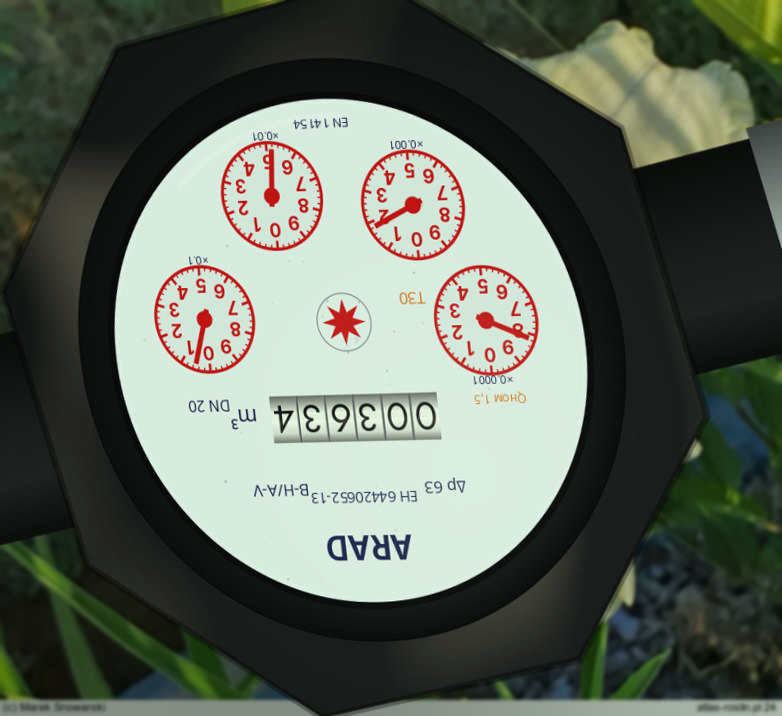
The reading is 3634.0518 m³
